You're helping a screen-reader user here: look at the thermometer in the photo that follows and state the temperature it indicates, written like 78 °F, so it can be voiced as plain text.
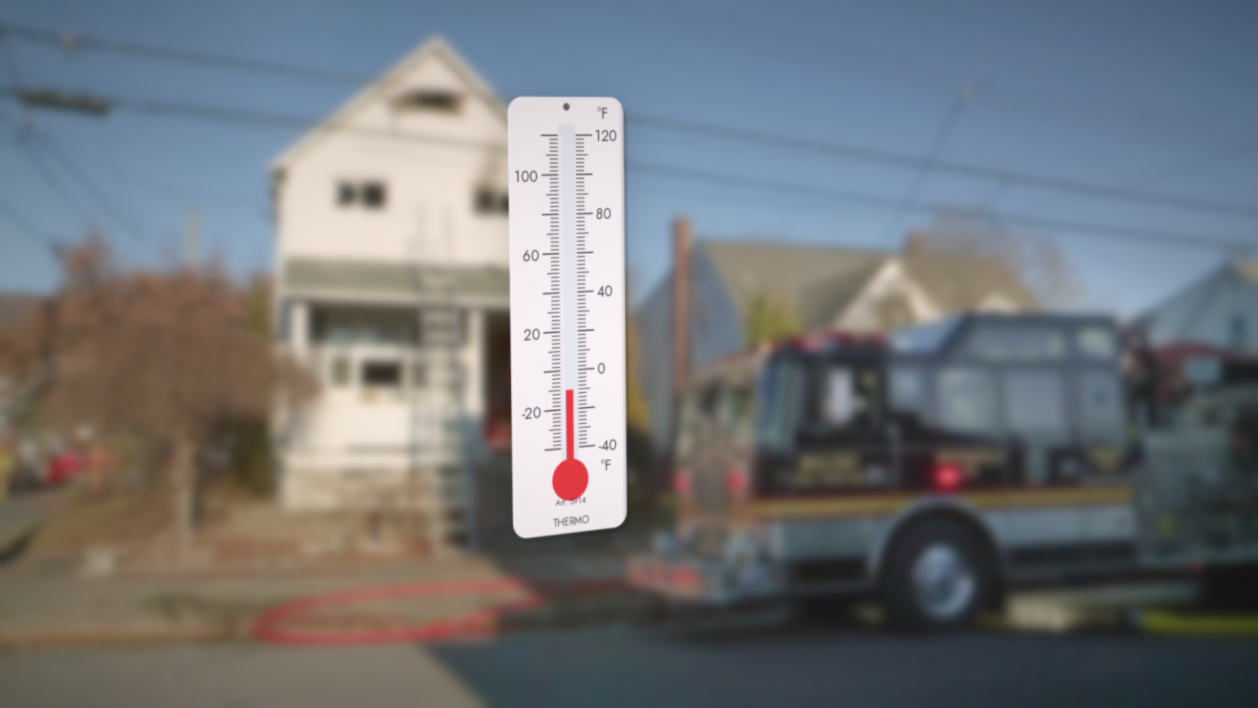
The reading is -10 °F
